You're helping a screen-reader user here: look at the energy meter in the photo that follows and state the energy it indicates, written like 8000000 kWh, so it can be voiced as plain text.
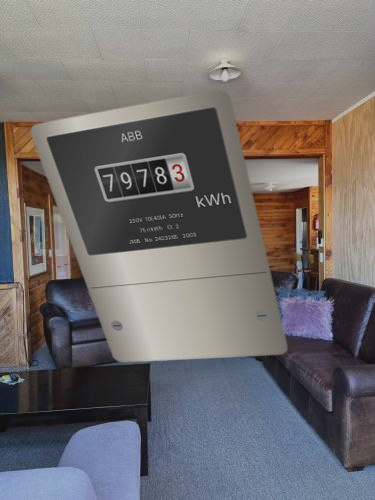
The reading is 7978.3 kWh
